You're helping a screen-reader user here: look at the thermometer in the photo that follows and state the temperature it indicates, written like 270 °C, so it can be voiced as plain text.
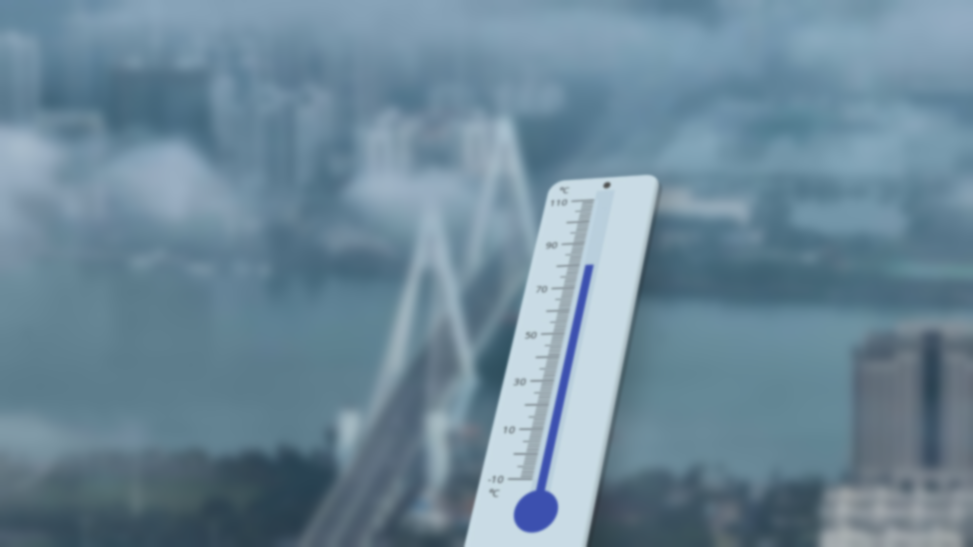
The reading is 80 °C
